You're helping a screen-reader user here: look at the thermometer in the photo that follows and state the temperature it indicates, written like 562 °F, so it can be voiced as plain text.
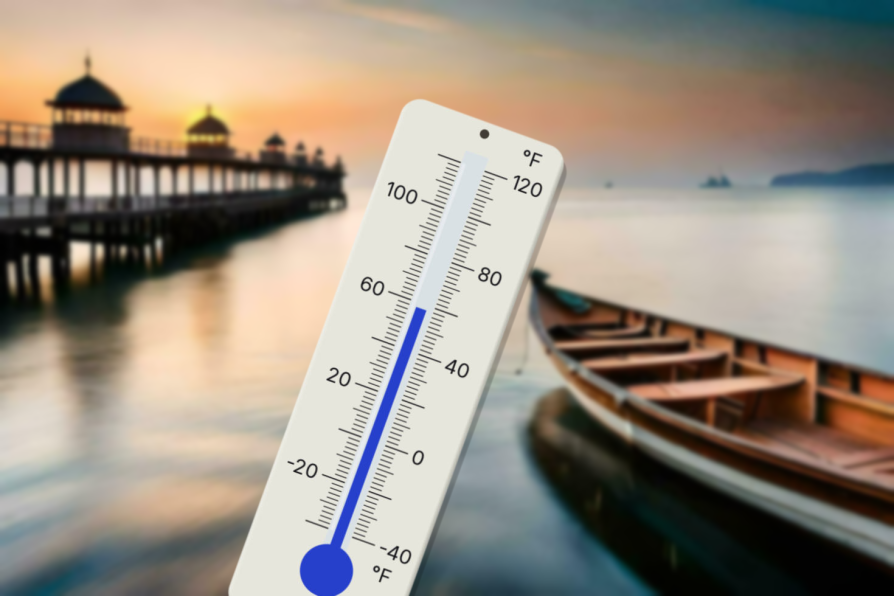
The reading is 58 °F
